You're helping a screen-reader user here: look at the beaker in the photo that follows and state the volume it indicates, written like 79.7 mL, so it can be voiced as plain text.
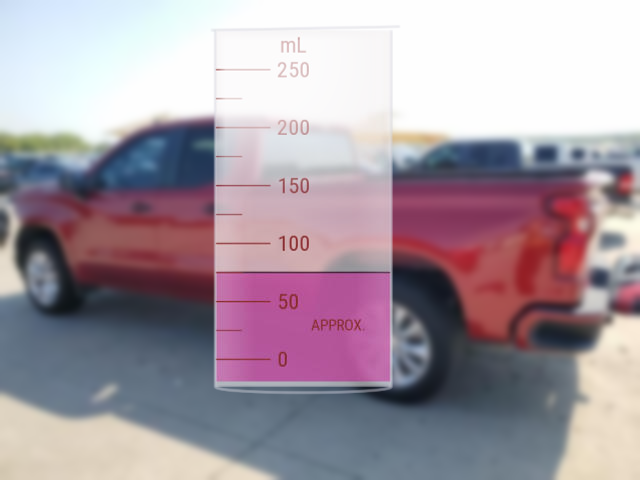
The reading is 75 mL
